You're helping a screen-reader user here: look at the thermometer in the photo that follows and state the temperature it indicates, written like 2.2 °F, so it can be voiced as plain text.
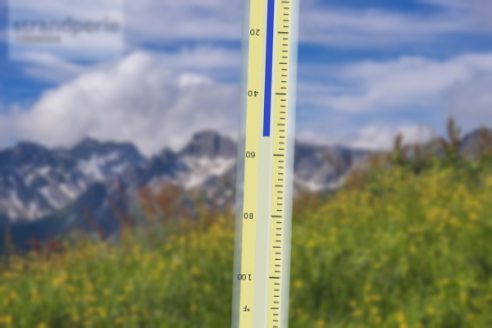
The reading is 54 °F
